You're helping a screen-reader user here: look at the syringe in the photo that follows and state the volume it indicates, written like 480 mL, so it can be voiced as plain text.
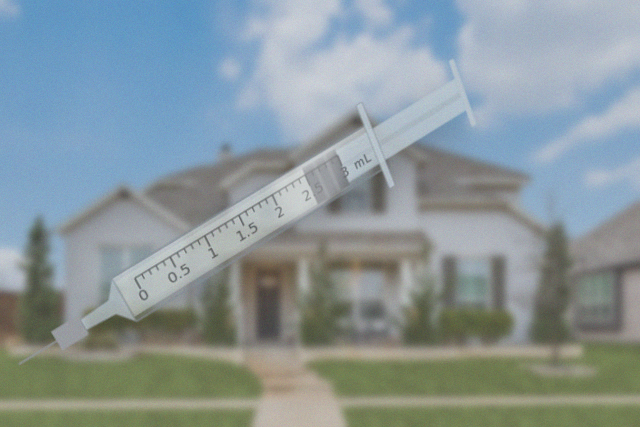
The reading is 2.5 mL
